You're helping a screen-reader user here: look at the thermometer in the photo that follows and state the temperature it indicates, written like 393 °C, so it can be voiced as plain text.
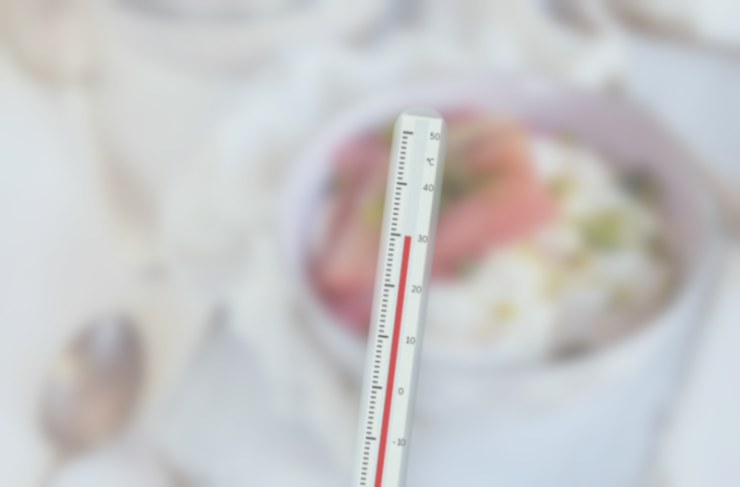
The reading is 30 °C
